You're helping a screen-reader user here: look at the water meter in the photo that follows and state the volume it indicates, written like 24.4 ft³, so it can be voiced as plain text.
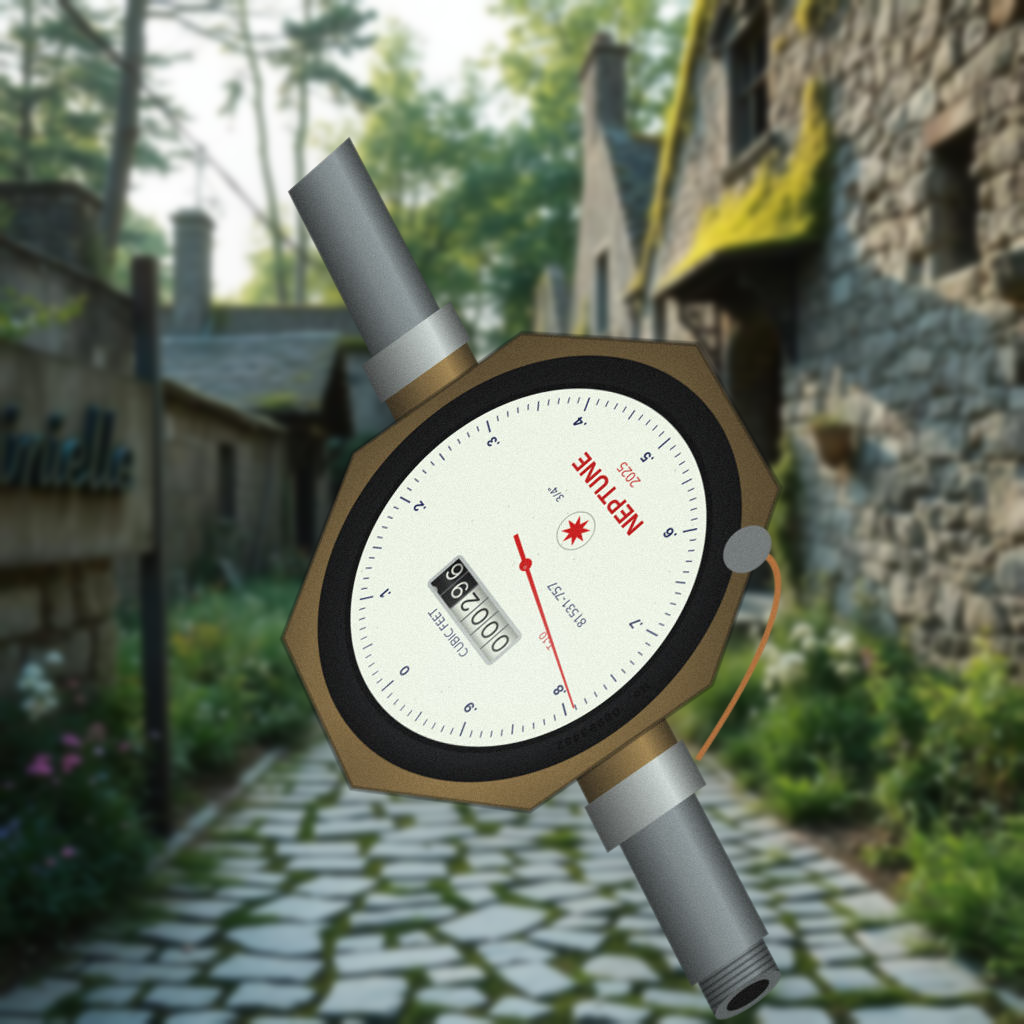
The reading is 295.79 ft³
